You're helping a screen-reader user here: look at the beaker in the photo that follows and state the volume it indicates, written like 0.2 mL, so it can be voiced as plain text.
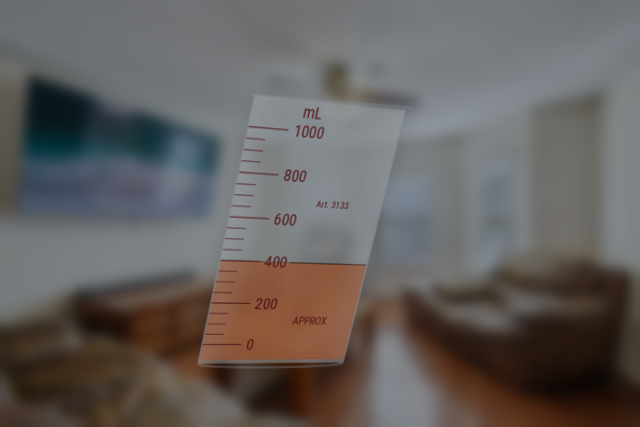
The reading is 400 mL
